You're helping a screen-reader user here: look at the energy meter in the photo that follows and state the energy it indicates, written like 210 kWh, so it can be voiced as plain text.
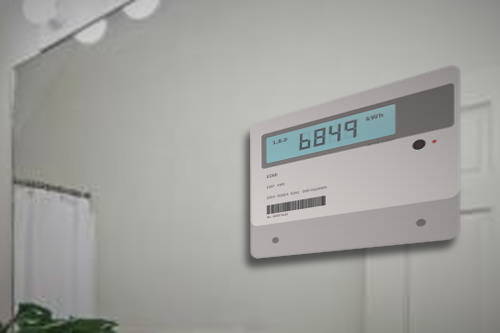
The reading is 6849 kWh
